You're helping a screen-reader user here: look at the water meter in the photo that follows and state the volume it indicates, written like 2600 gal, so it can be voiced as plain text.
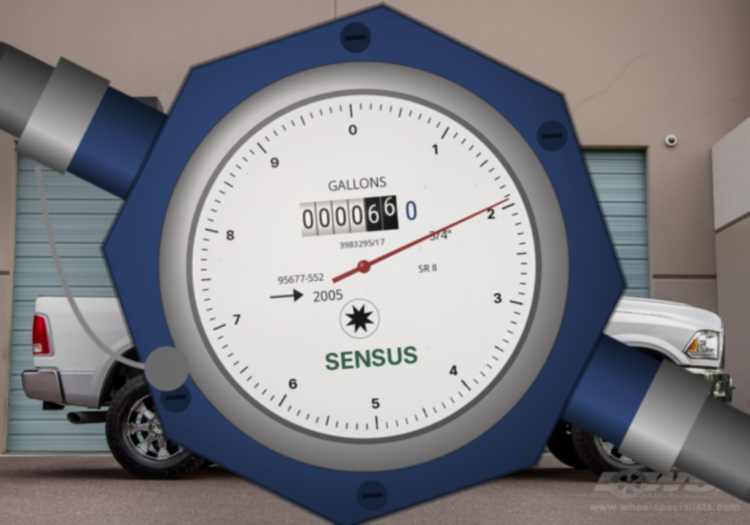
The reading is 661.9 gal
